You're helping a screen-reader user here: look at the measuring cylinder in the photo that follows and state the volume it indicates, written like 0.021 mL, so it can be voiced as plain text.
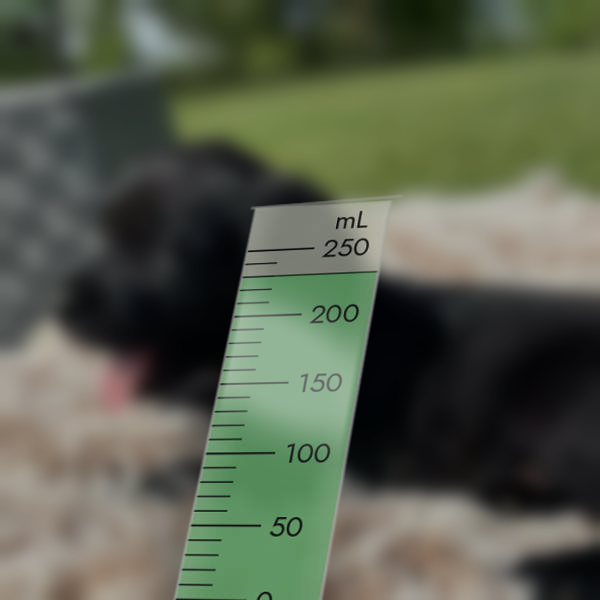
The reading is 230 mL
